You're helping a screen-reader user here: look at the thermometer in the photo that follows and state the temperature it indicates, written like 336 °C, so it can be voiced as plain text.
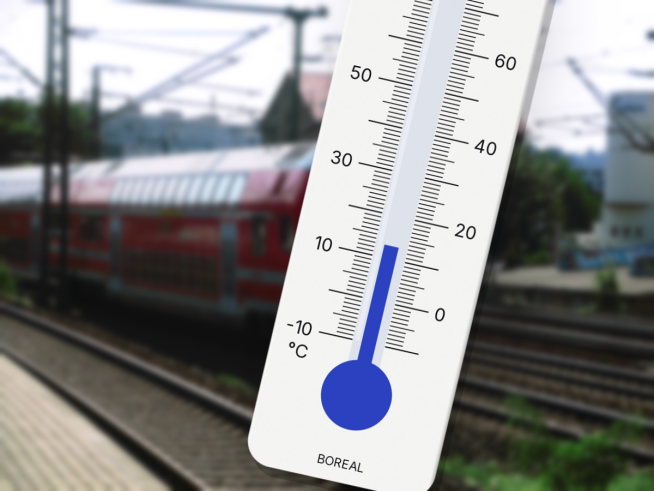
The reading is 13 °C
